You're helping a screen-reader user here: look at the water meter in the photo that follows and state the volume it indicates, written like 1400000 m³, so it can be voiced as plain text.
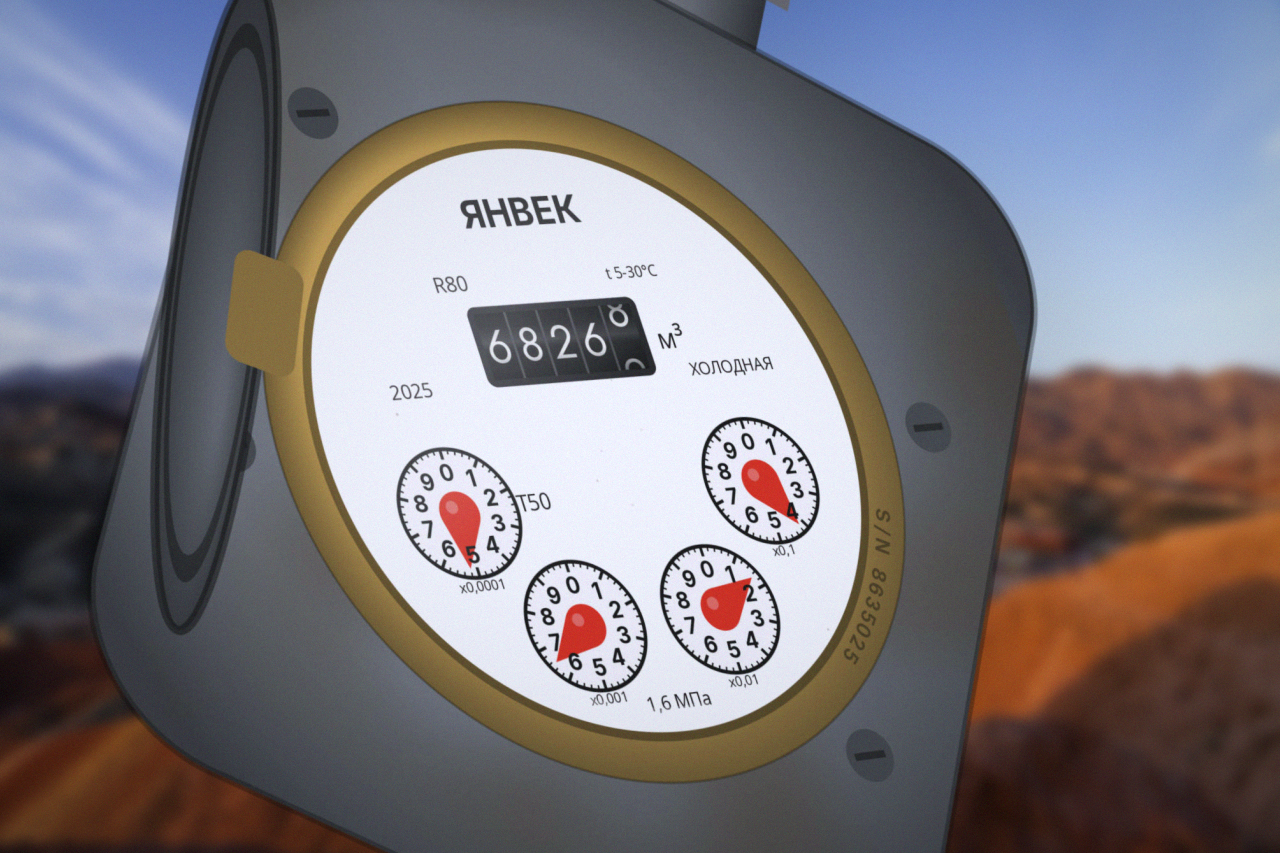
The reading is 68268.4165 m³
